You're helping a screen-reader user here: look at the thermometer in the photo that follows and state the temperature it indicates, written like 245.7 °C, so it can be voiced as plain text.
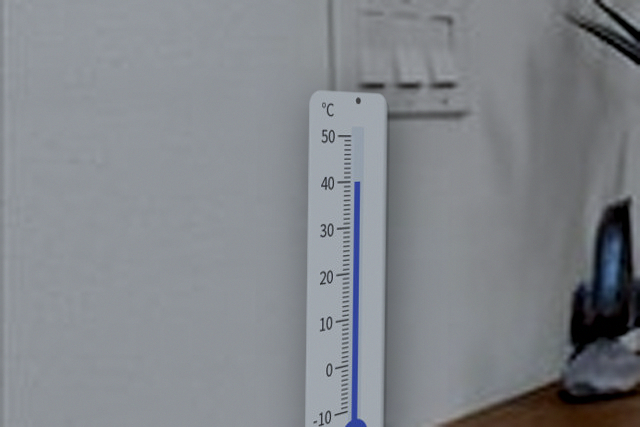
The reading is 40 °C
